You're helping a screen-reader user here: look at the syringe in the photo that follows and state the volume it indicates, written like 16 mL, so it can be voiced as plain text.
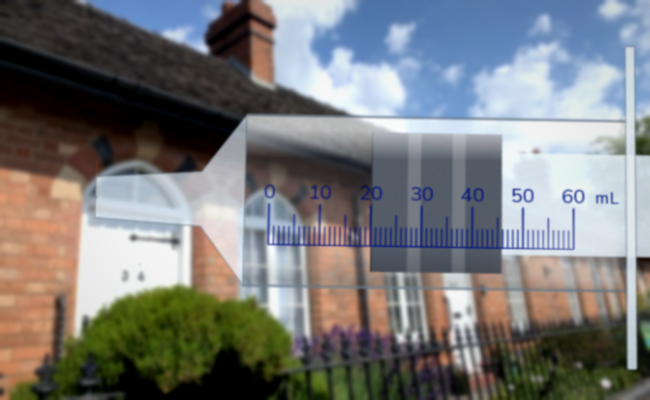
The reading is 20 mL
